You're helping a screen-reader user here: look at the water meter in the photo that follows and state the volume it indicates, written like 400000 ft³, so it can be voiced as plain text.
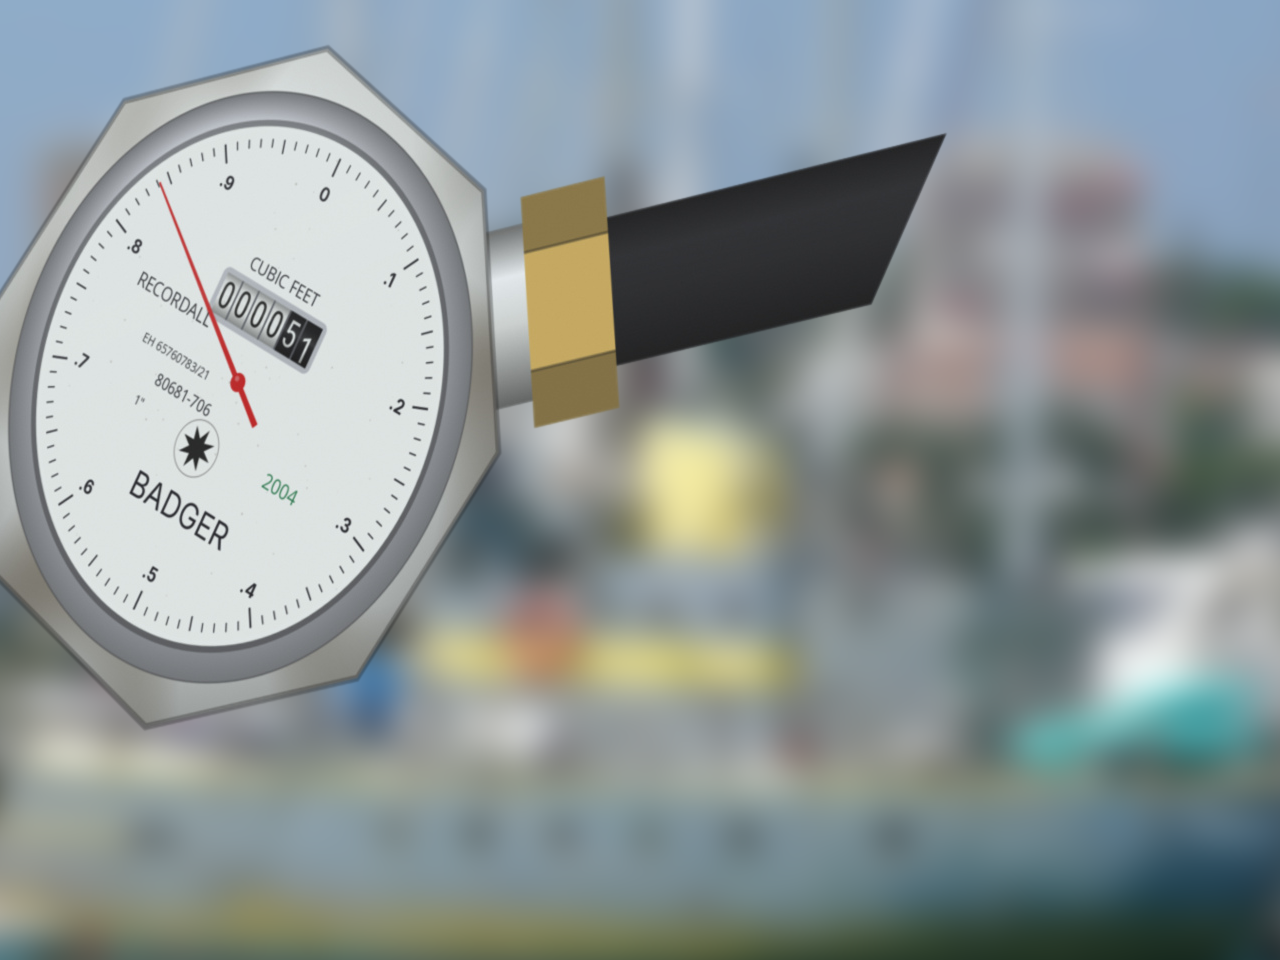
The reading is 50.84 ft³
